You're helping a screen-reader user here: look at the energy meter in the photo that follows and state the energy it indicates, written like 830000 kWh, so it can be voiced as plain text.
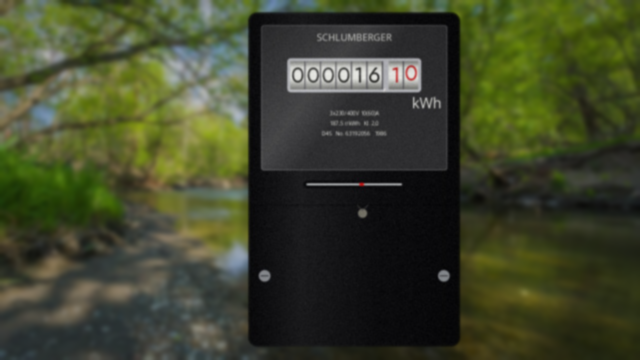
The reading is 16.10 kWh
